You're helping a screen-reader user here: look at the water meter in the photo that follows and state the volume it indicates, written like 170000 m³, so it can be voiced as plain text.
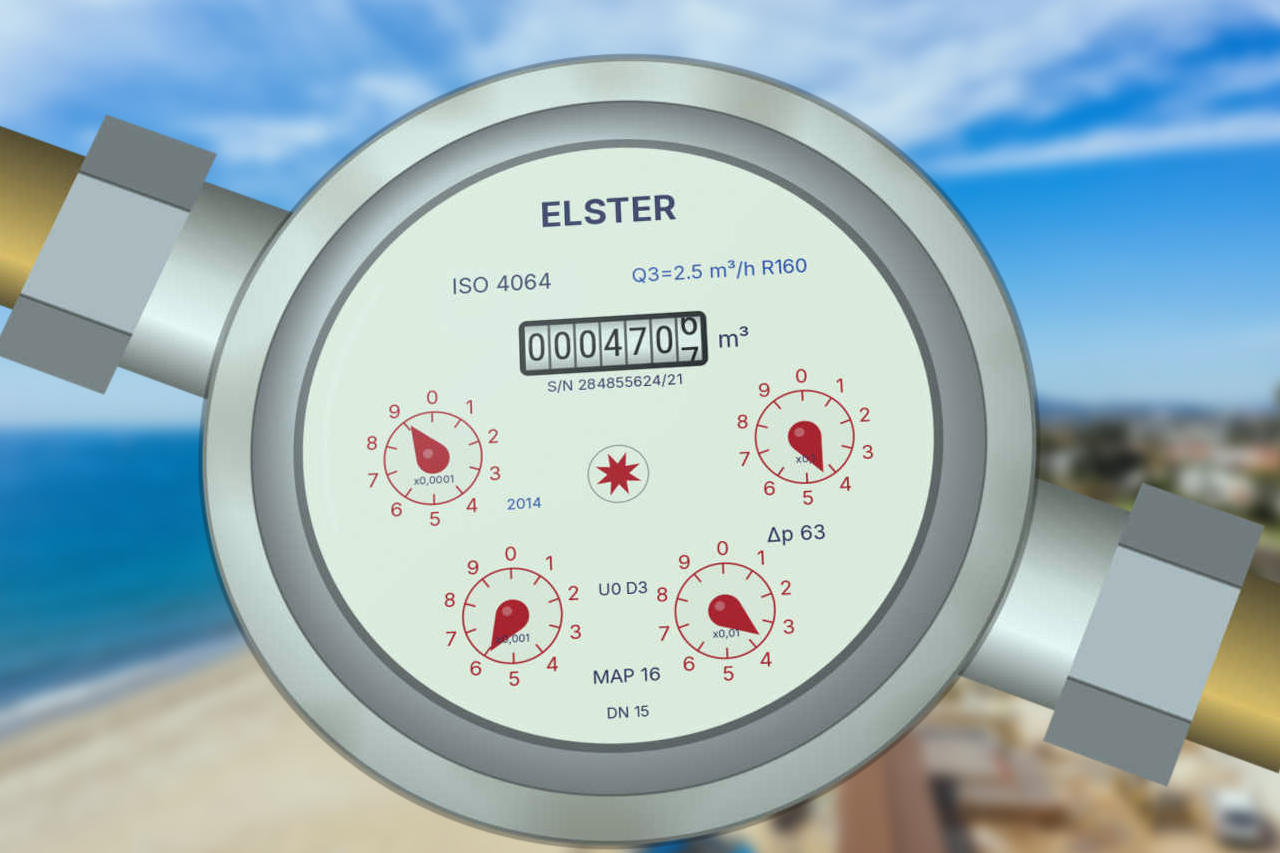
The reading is 4706.4359 m³
